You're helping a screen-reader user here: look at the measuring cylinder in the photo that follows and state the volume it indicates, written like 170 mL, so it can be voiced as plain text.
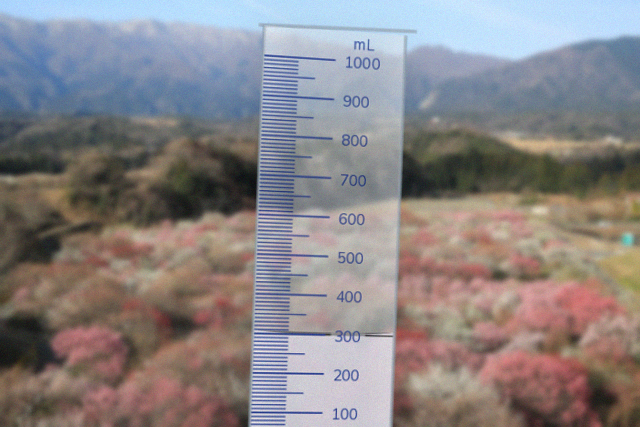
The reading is 300 mL
